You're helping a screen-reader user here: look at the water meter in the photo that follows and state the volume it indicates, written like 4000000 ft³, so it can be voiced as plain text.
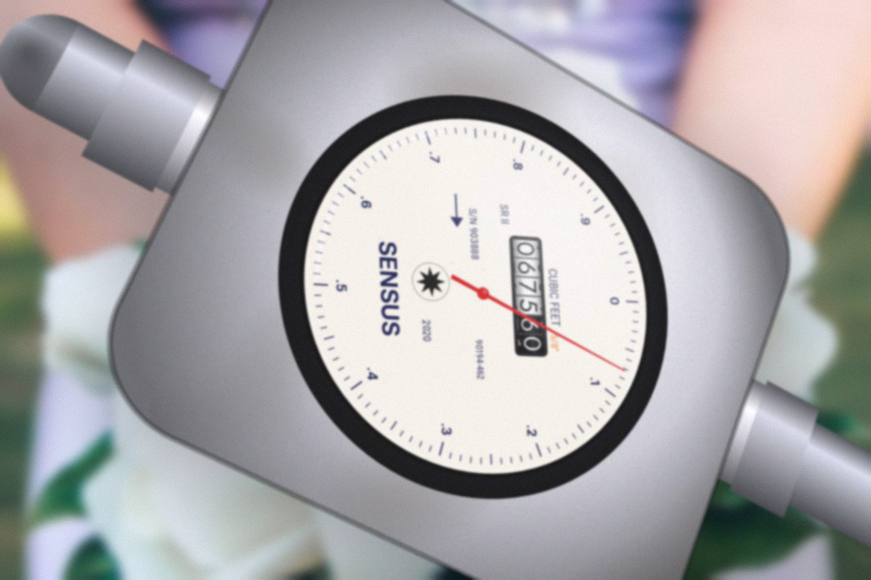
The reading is 67560.07 ft³
